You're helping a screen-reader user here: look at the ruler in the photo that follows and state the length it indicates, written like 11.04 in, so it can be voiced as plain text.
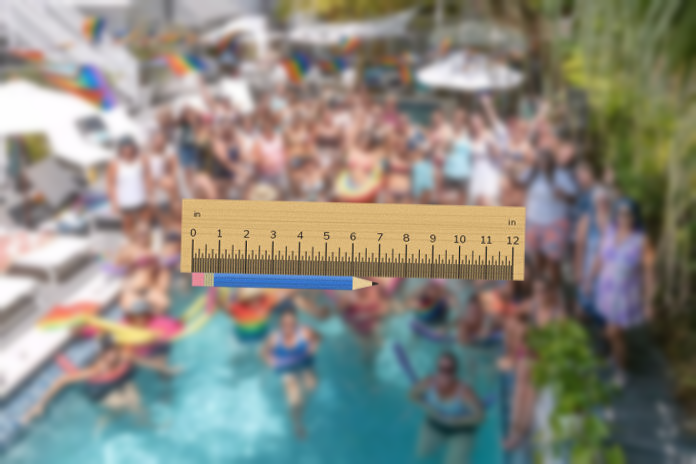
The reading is 7 in
